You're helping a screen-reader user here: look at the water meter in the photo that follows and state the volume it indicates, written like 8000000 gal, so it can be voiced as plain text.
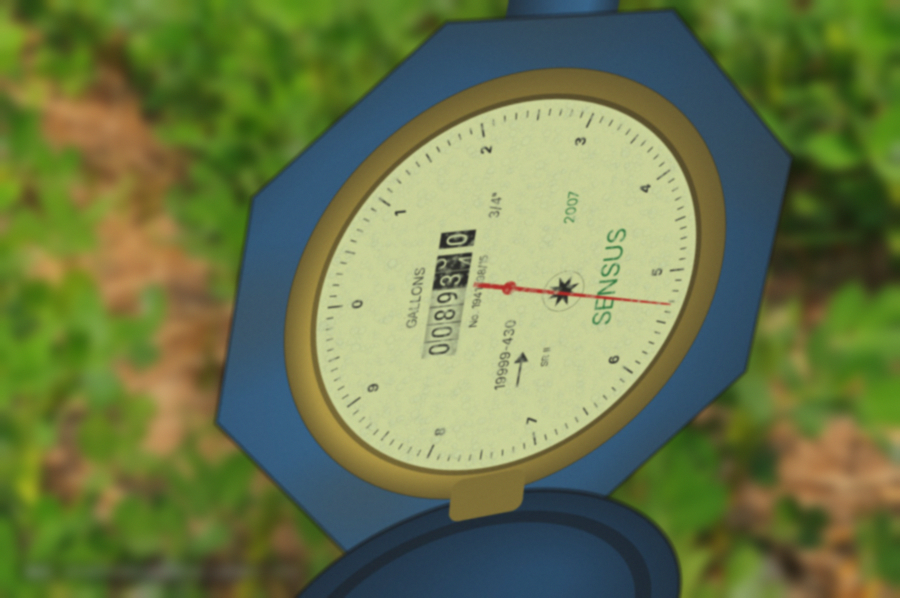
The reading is 89335.3 gal
